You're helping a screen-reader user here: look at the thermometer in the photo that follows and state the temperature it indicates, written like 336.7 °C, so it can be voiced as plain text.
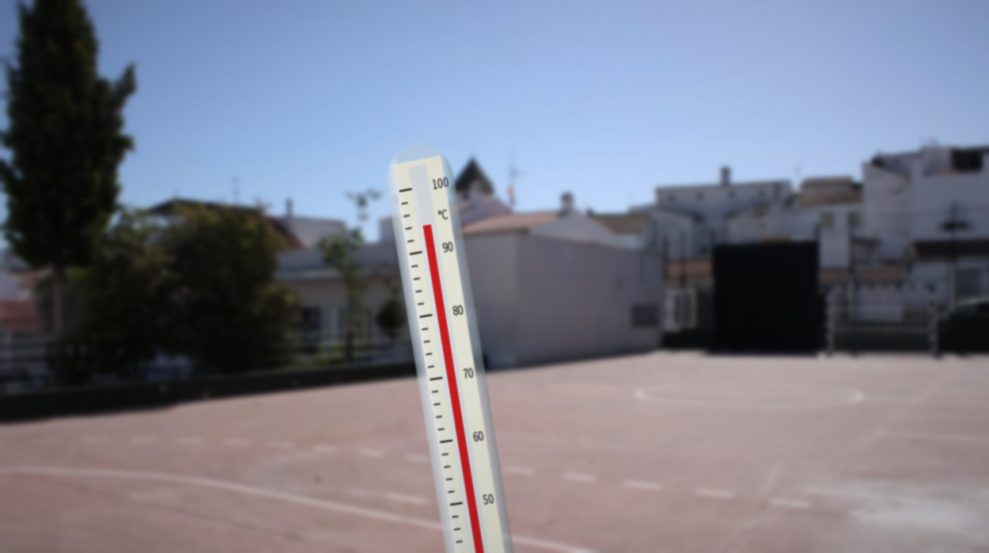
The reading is 94 °C
